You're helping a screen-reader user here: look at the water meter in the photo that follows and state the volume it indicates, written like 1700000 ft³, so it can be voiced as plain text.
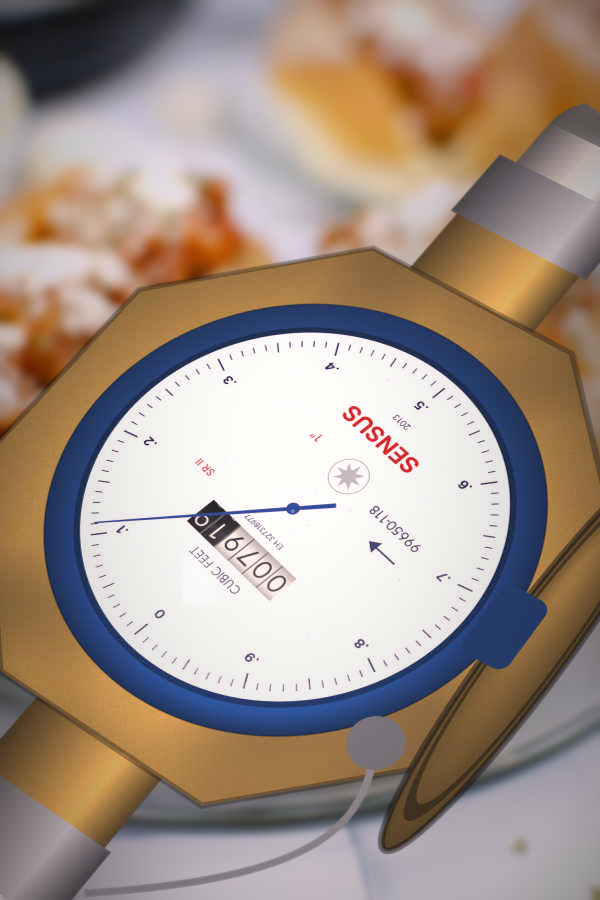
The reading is 7919.11 ft³
